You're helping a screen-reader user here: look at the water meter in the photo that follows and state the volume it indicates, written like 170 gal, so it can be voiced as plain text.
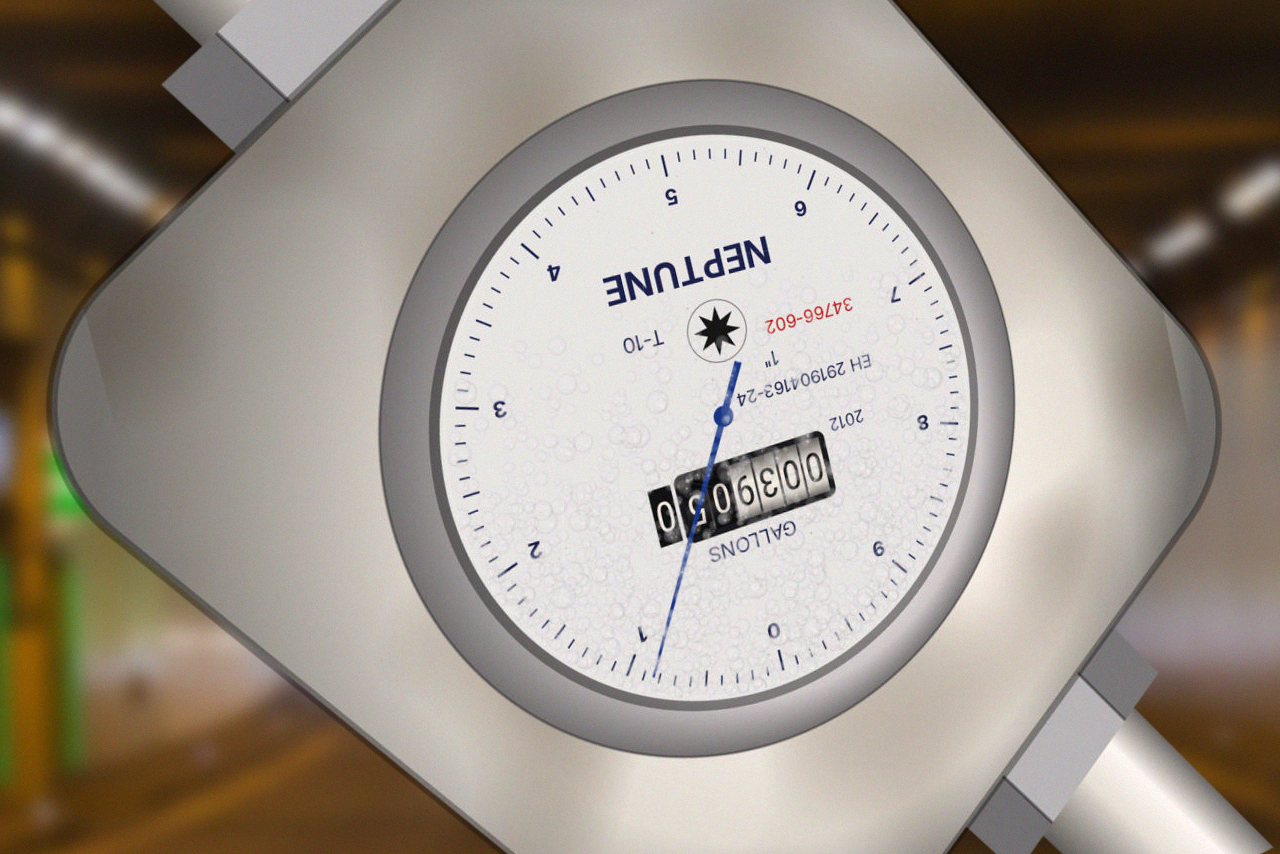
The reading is 39050.8 gal
